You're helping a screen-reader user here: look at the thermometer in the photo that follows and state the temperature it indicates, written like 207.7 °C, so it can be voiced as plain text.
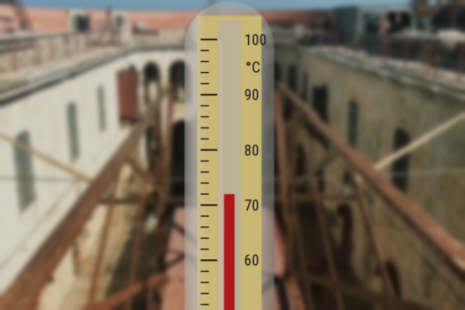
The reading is 72 °C
